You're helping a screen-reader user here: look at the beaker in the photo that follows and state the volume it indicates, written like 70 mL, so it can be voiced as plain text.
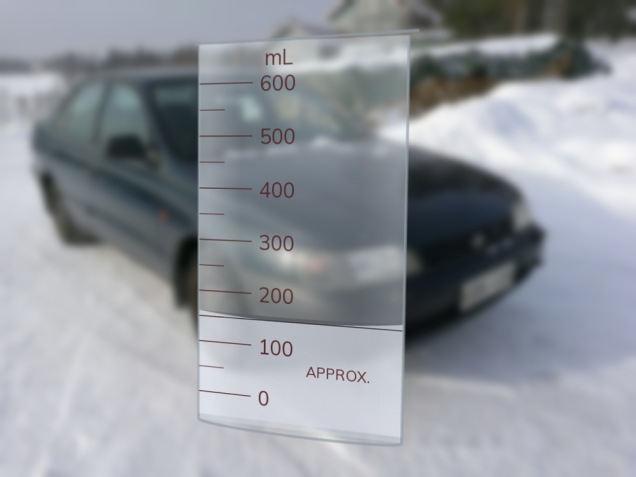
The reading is 150 mL
